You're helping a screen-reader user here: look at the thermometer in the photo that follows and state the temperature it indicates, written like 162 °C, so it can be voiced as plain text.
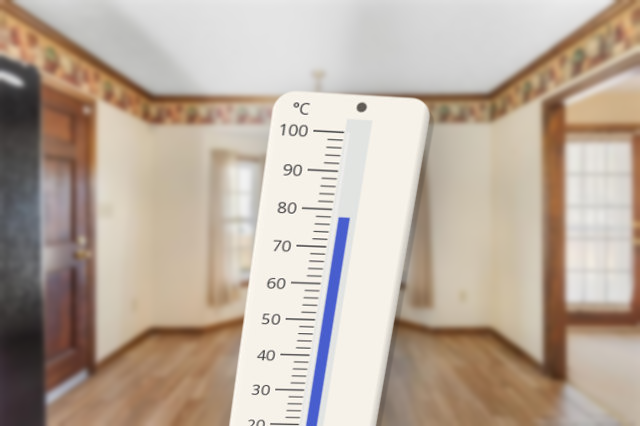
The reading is 78 °C
